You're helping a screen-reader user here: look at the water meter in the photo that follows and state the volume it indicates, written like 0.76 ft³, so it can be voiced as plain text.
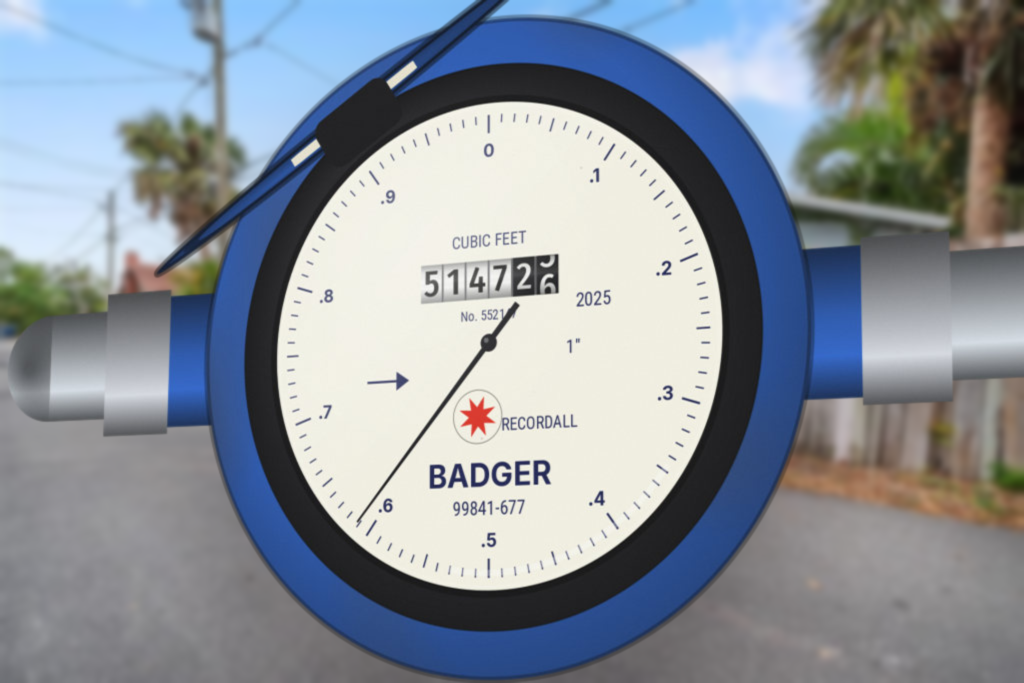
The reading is 514725.61 ft³
